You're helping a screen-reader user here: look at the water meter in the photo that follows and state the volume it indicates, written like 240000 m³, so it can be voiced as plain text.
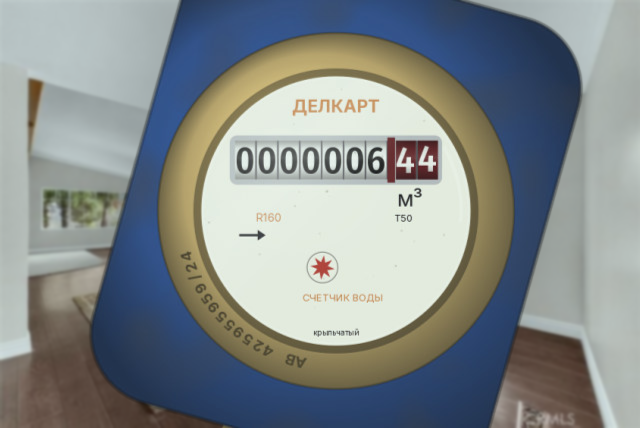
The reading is 6.44 m³
